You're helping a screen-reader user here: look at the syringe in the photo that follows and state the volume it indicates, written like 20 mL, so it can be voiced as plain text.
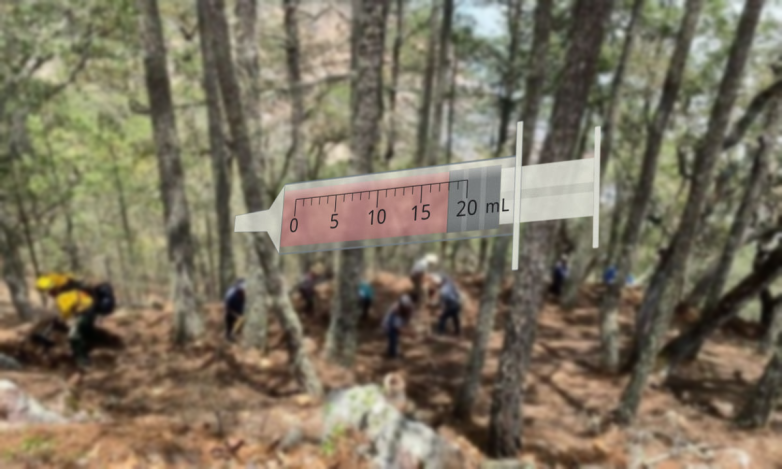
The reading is 18 mL
